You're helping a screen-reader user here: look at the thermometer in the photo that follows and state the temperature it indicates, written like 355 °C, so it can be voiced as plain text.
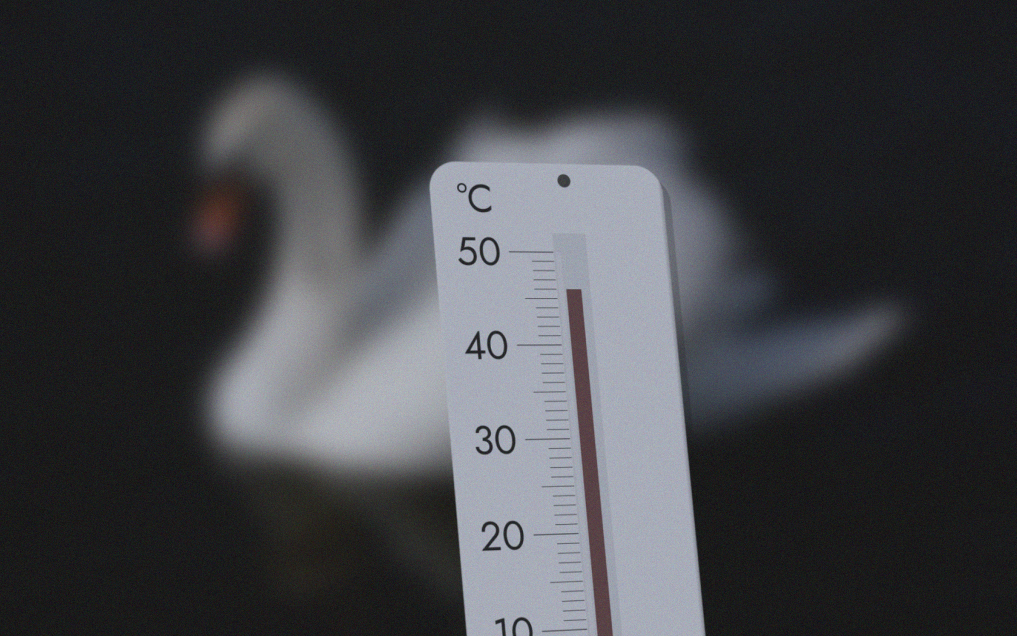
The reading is 46 °C
